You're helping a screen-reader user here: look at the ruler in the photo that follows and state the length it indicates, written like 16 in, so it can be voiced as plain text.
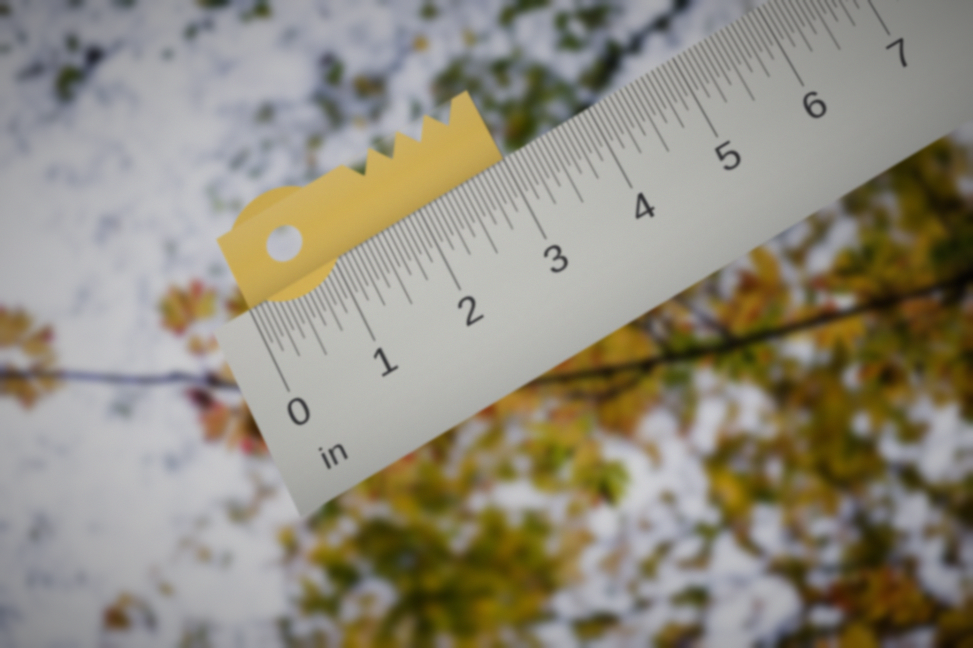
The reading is 3 in
